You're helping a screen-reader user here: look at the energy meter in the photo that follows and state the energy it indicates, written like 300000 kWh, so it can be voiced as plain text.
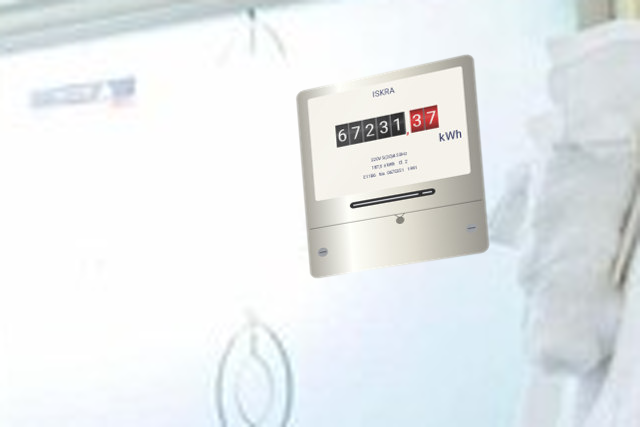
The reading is 67231.37 kWh
